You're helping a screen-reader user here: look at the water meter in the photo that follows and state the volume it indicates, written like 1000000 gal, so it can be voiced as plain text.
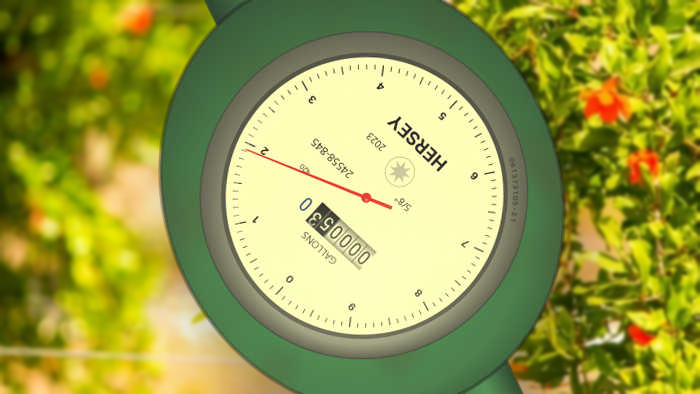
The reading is 531.9 gal
